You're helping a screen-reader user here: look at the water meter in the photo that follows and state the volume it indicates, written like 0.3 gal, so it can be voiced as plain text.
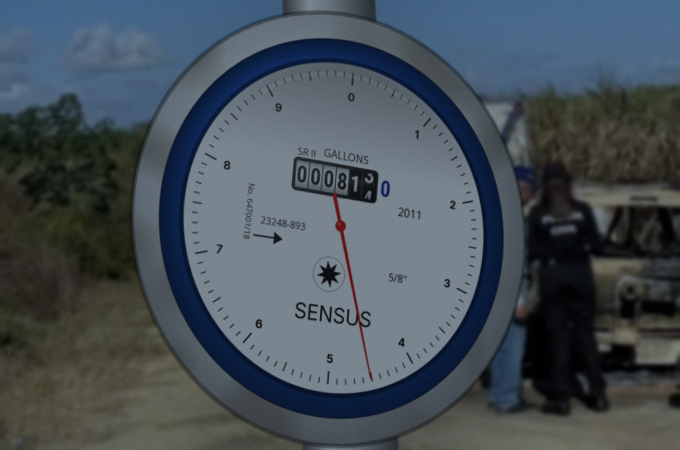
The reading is 8134.5 gal
